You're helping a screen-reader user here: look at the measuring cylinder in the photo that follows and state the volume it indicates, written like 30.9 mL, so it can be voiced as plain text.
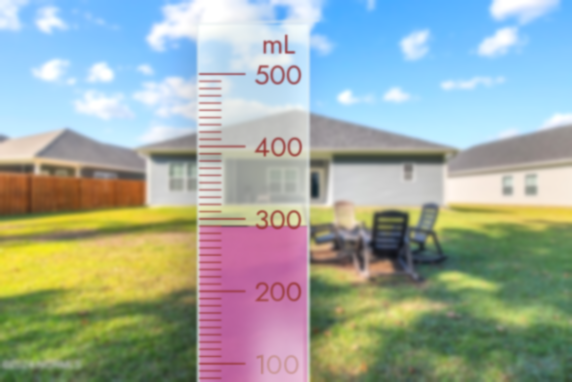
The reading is 290 mL
